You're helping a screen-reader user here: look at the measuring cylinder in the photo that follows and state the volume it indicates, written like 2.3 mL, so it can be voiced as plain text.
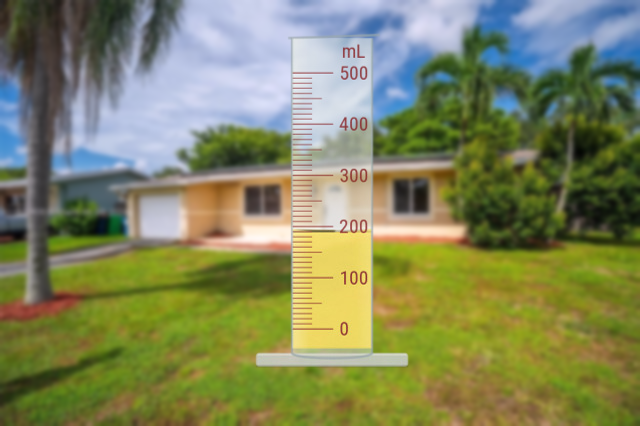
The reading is 190 mL
